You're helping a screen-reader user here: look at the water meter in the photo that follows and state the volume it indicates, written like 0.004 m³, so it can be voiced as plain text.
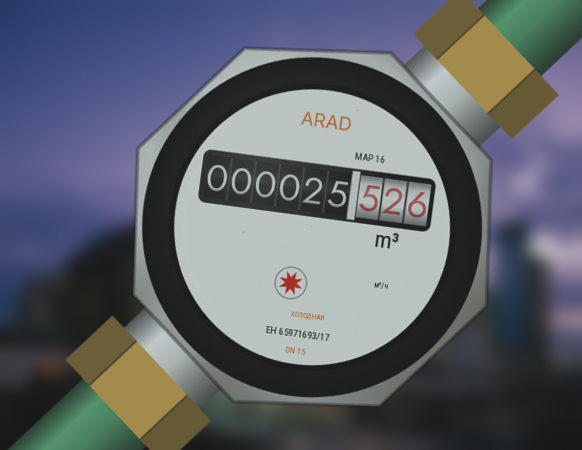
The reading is 25.526 m³
